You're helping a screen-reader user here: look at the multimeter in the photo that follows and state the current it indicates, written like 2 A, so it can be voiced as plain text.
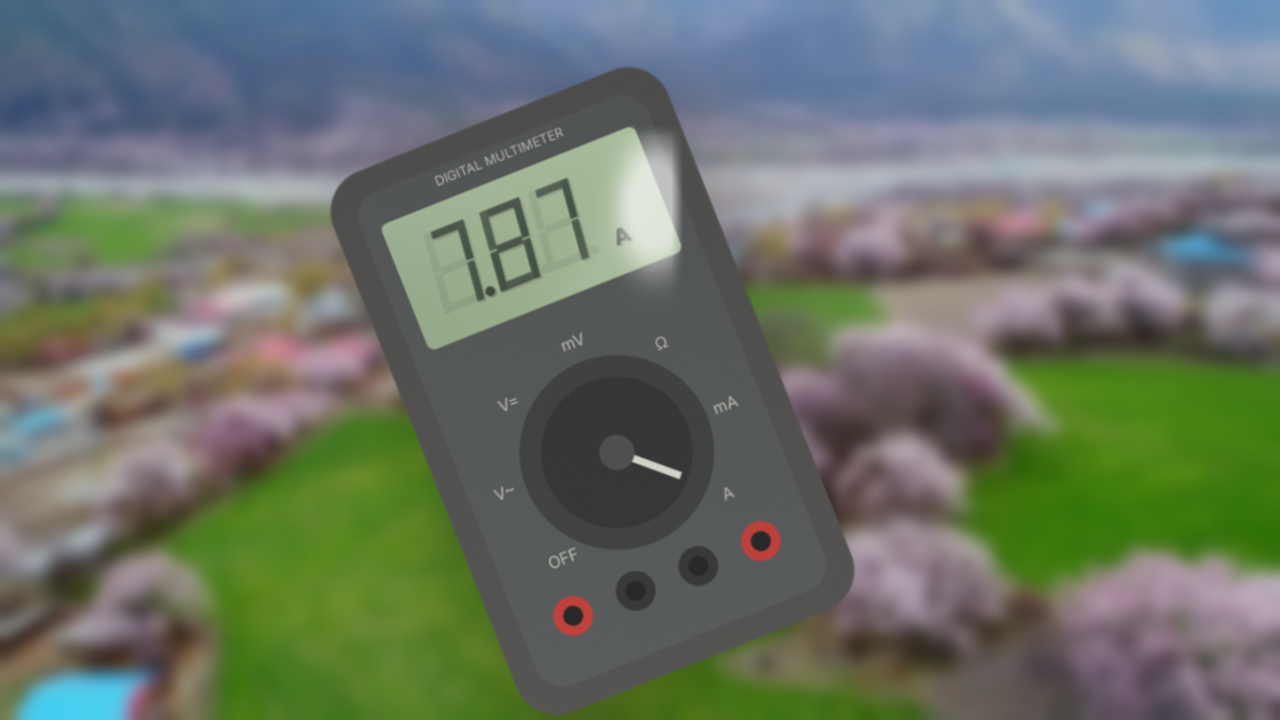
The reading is 7.87 A
